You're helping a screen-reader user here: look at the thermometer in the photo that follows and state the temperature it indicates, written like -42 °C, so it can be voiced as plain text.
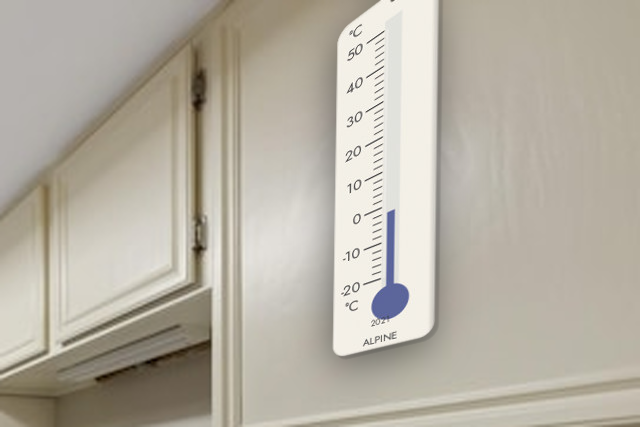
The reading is -2 °C
